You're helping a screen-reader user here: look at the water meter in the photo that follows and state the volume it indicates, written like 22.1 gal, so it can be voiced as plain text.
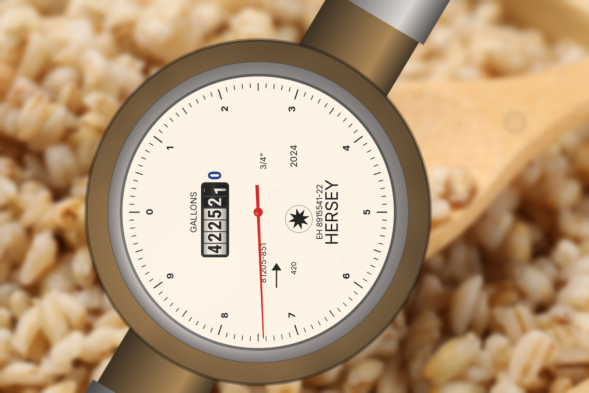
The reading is 4225207.4 gal
